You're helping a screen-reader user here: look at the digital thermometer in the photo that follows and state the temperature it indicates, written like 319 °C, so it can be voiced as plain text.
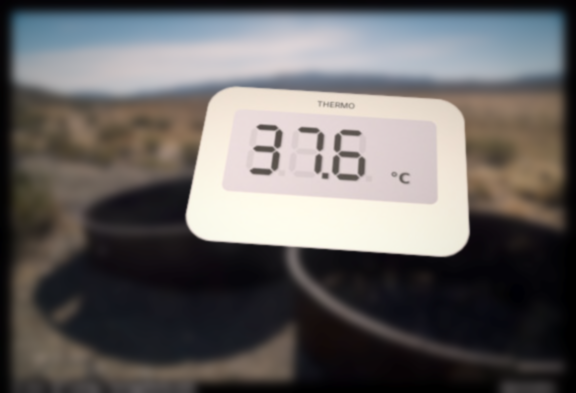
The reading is 37.6 °C
